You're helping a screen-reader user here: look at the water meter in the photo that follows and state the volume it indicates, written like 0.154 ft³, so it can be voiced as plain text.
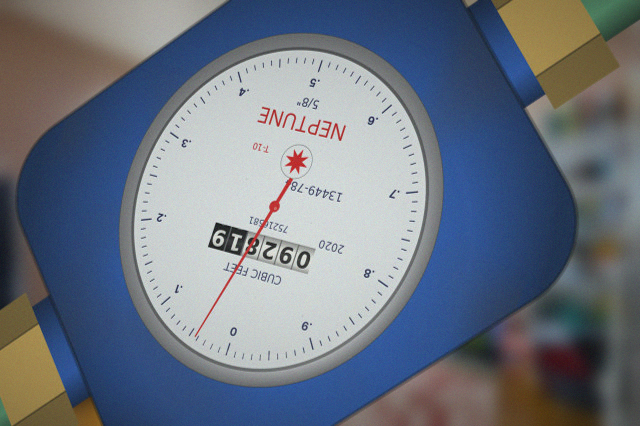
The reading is 92819.04 ft³
